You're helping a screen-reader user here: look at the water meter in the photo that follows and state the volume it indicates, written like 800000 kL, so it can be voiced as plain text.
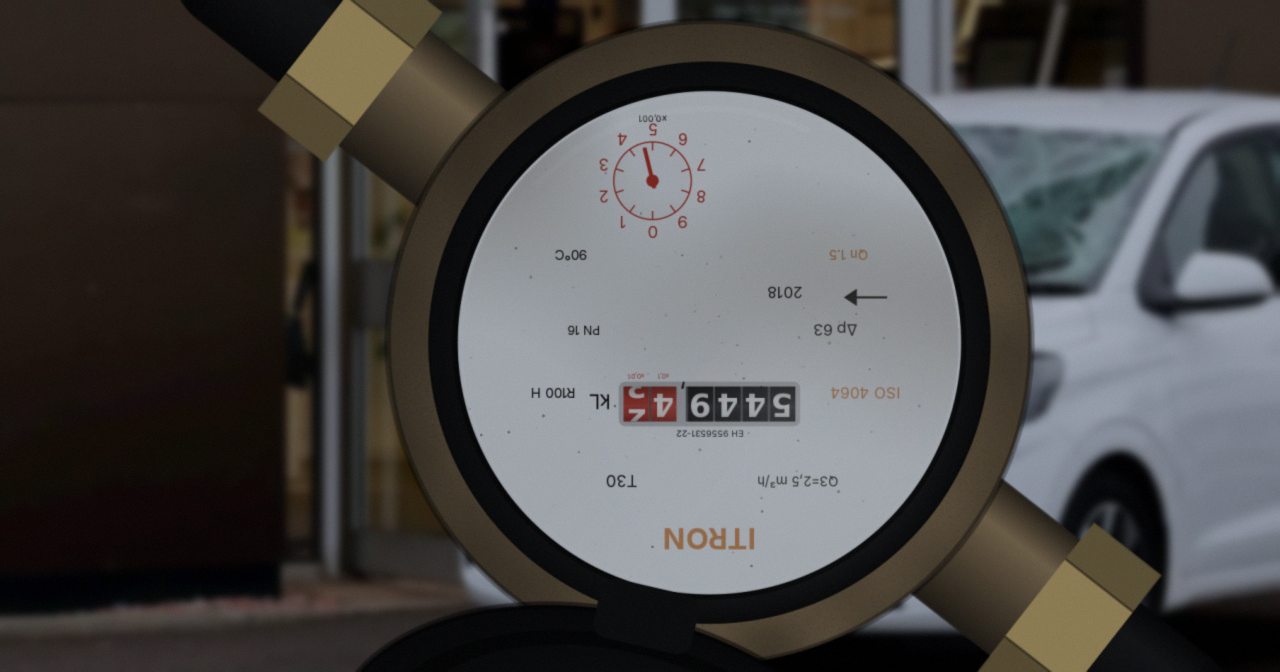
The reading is 5449.424 kL
